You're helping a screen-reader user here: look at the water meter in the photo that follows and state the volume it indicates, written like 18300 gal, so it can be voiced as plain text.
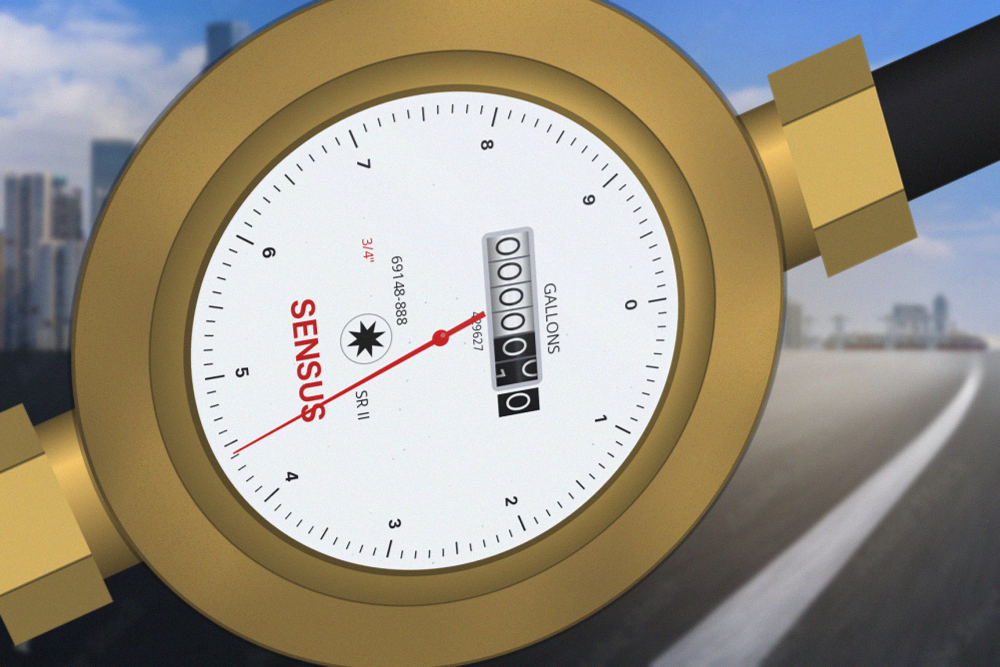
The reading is 4.4 gal
